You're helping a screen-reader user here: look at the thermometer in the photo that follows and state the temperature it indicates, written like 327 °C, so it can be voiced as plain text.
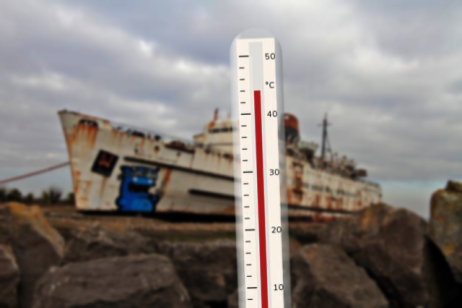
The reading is 44 °C
